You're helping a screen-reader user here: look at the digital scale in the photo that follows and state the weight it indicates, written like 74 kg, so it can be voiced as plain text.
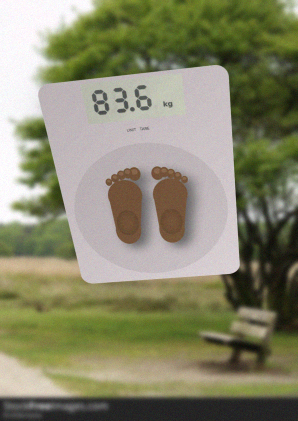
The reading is 83.6 kg
